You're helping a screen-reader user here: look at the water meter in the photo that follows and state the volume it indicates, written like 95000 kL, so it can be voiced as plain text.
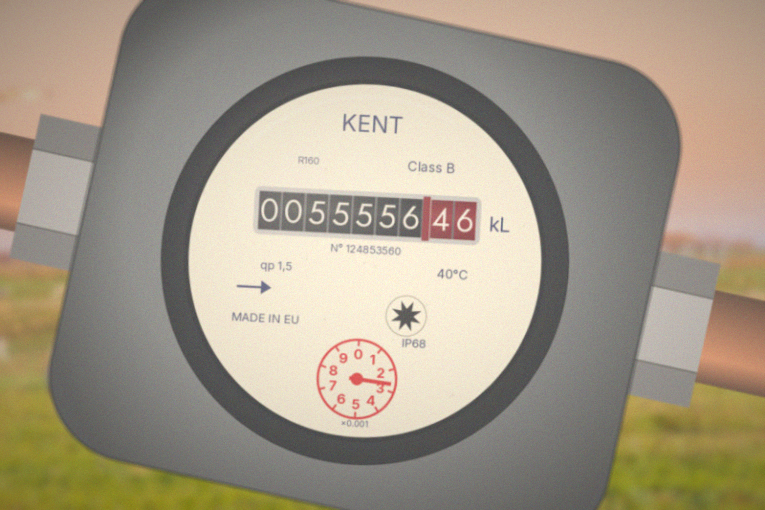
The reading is 55556.462 kL
